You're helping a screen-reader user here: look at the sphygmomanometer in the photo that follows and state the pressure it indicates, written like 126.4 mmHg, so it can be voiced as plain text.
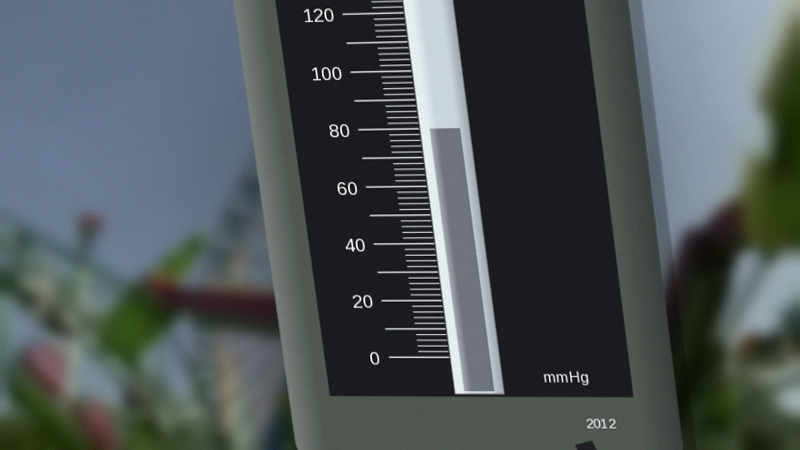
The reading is 80 mmHg
